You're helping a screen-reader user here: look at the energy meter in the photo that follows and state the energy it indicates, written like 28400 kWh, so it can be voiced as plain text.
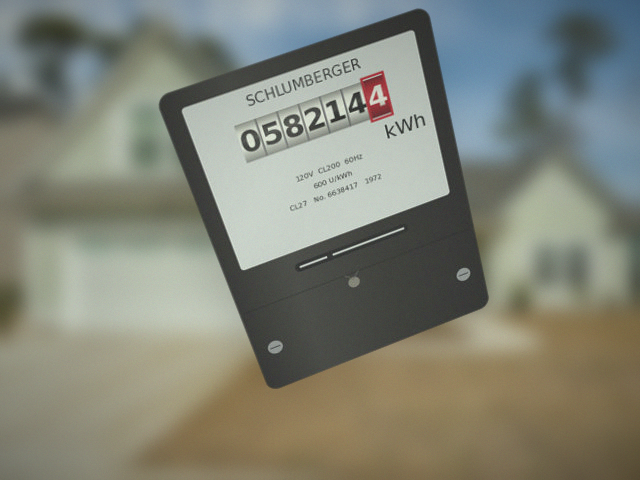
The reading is 58214.4 kWh
